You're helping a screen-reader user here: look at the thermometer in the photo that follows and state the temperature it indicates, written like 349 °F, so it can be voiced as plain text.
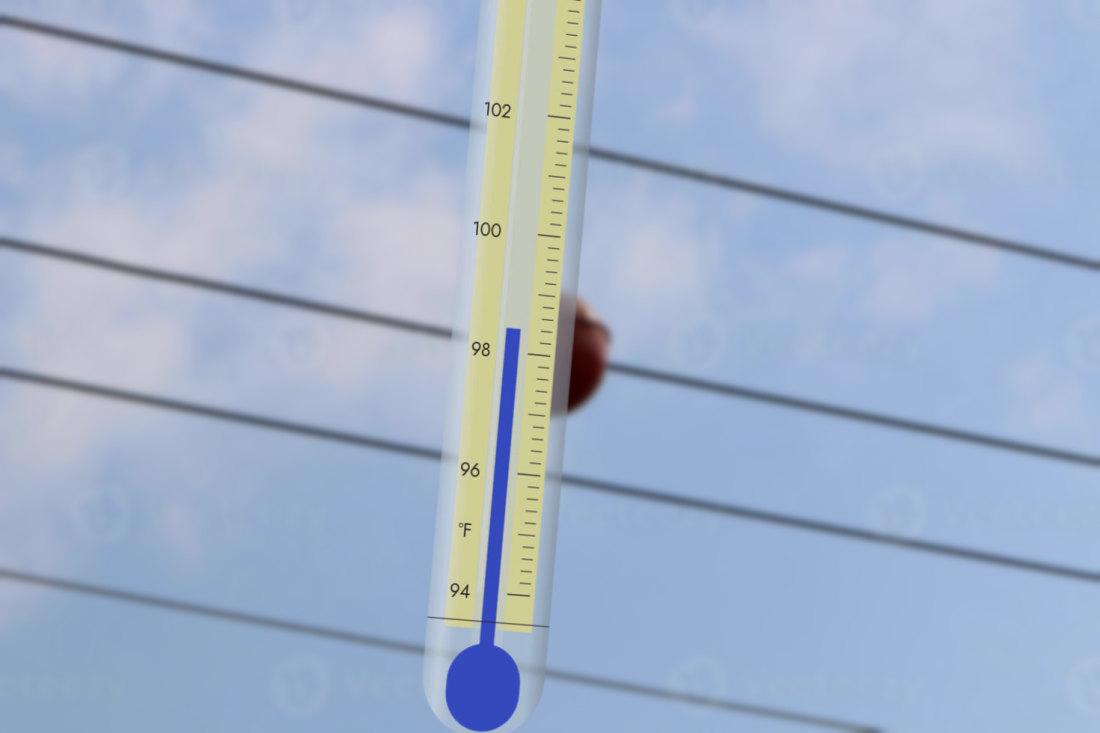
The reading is 98.4 °F
